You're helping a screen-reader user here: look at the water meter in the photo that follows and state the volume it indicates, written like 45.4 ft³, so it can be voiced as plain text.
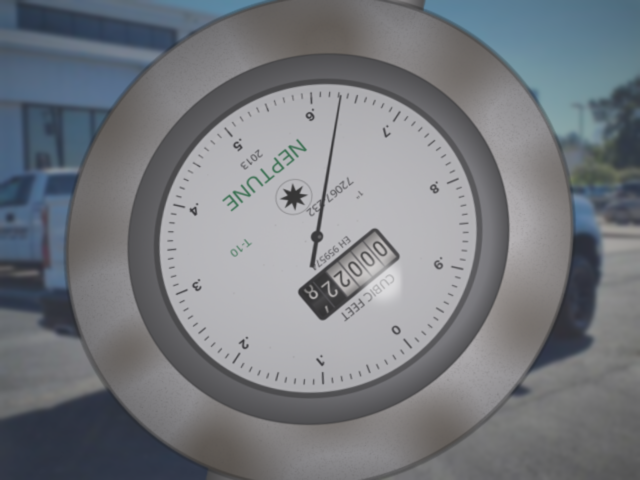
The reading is 227.63 ft³
